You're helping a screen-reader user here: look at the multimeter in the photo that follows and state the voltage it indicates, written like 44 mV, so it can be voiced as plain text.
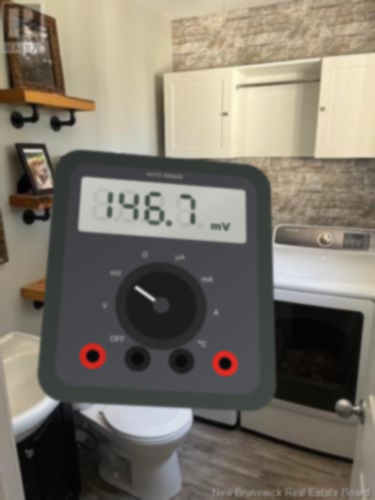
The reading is 146.7 mV
